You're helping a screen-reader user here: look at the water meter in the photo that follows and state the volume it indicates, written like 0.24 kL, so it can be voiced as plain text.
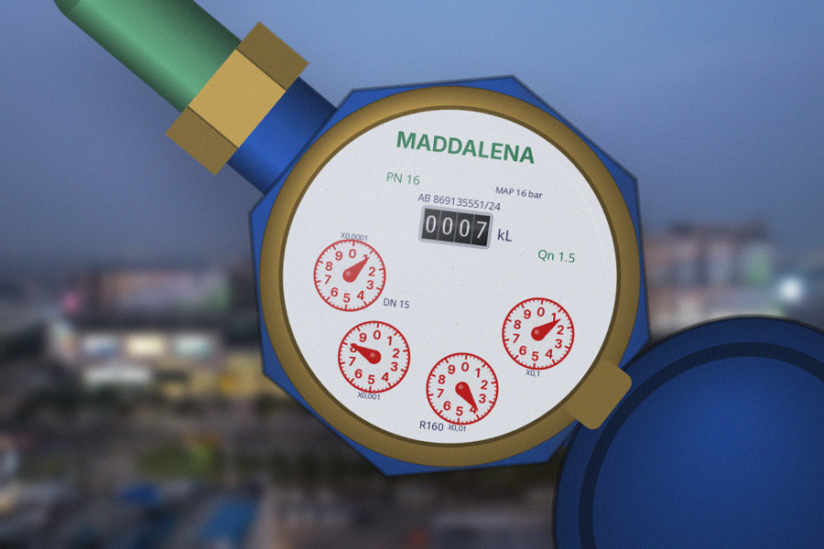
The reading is 7.1381 kL
